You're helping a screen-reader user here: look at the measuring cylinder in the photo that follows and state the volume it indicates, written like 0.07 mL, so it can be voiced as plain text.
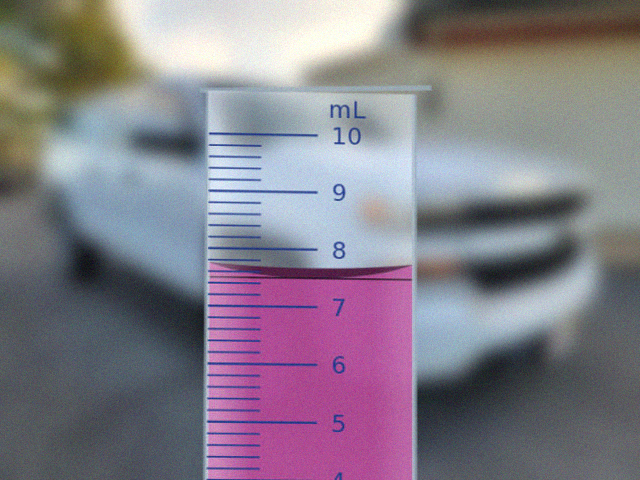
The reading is 7.5 mL
